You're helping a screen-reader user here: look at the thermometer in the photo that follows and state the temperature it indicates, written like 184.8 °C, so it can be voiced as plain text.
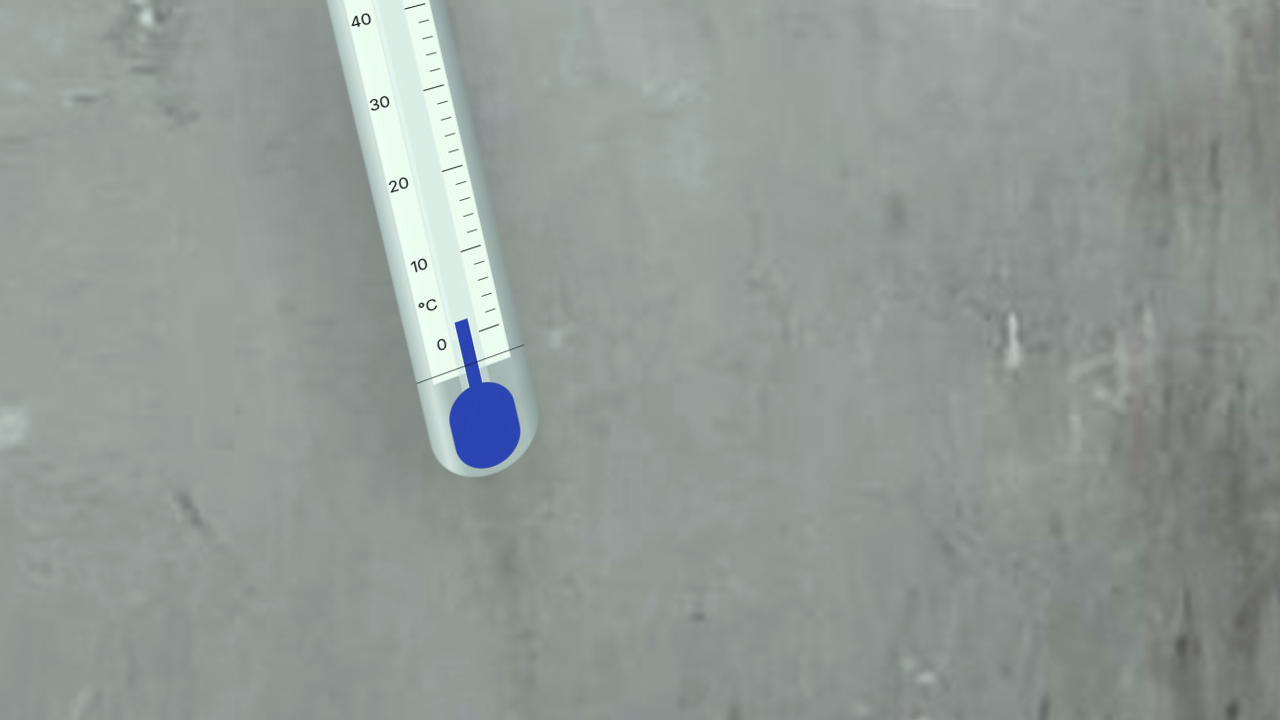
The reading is 2 °C
